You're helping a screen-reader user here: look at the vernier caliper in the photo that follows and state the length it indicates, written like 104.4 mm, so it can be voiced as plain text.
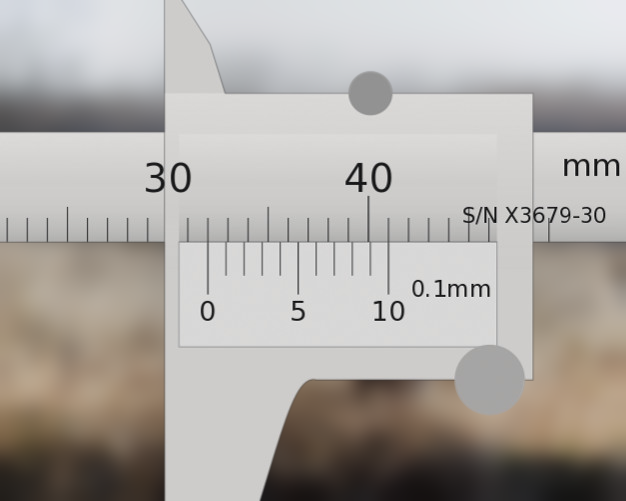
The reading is 32.0 mm
